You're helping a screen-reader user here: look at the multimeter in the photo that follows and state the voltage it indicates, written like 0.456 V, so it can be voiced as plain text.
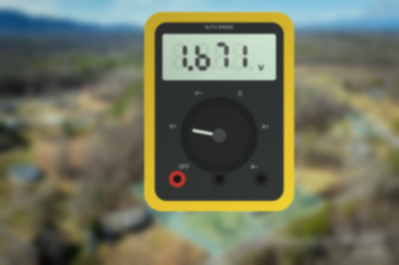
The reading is 1.671 V
